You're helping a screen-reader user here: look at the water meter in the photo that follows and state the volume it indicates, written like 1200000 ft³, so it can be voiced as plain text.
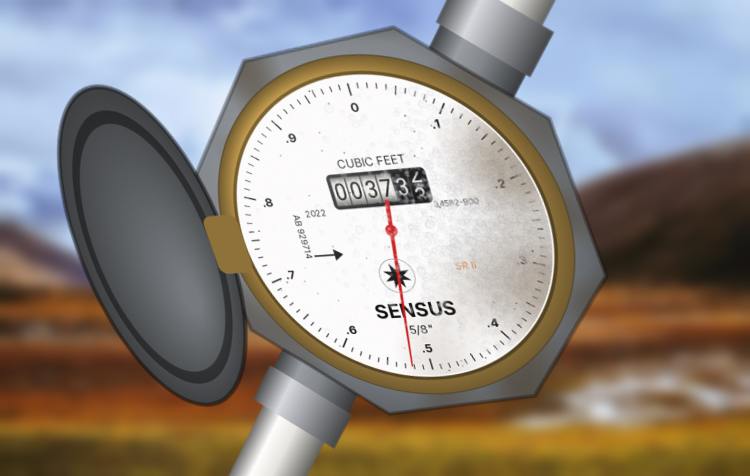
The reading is 3732.52 ft³
